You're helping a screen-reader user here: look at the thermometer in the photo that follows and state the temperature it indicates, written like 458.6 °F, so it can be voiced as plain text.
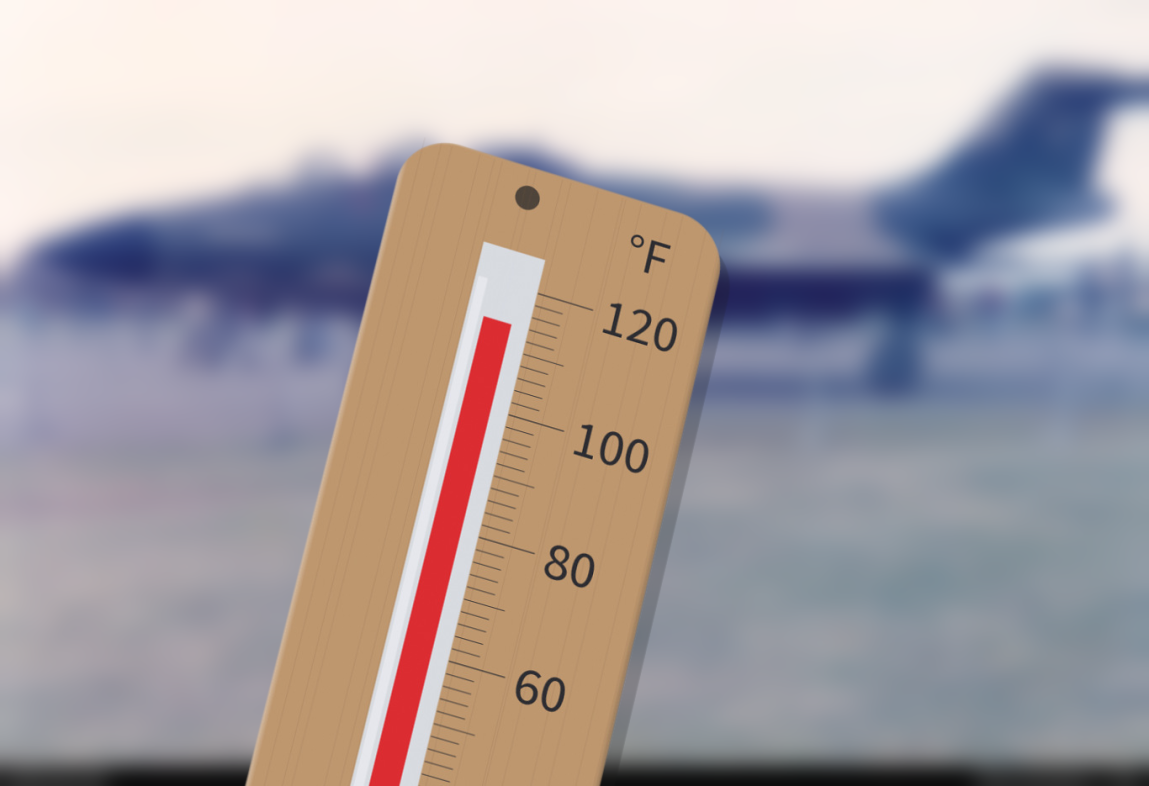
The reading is 114 °F
